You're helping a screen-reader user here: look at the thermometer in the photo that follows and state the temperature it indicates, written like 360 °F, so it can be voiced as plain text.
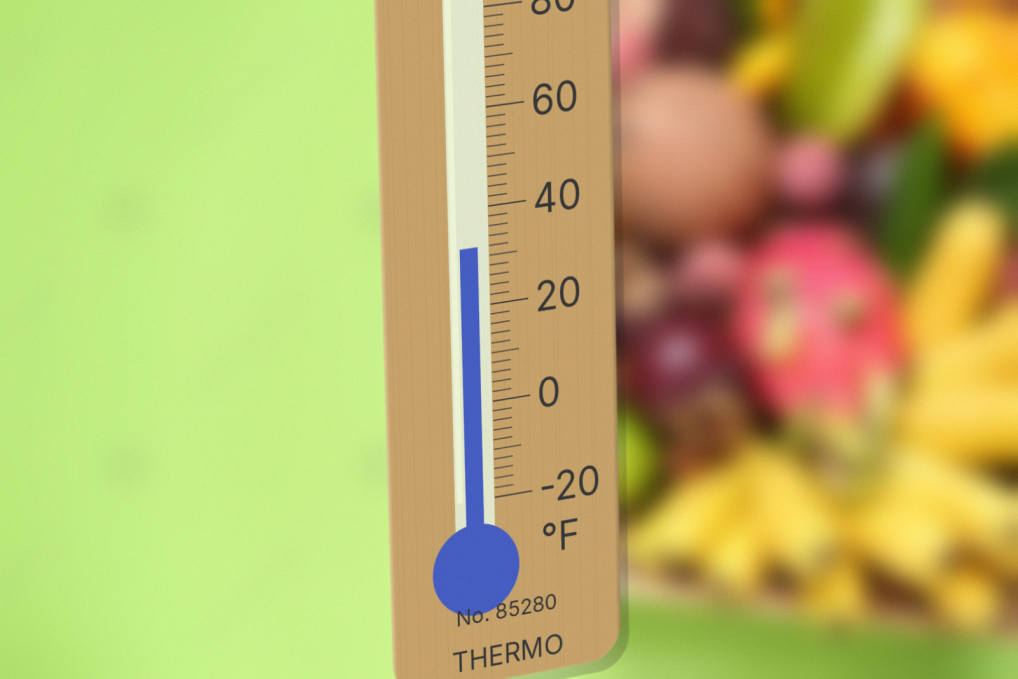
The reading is 32 °F
